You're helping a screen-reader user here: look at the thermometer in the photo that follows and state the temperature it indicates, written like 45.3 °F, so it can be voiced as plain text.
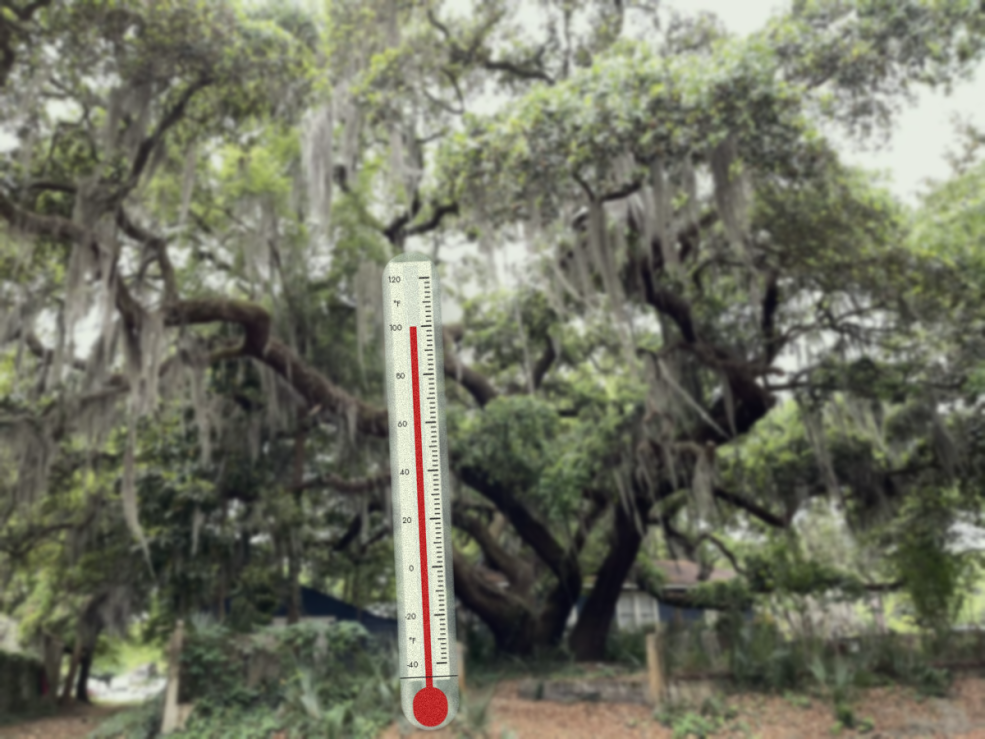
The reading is 100 °F
